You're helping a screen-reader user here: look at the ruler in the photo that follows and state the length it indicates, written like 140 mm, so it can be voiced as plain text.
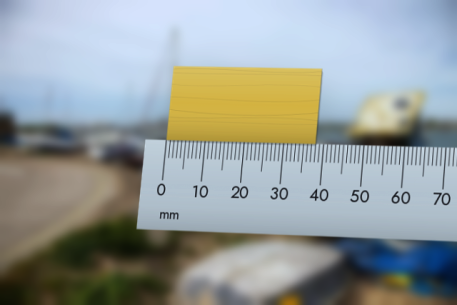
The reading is 38 mm
